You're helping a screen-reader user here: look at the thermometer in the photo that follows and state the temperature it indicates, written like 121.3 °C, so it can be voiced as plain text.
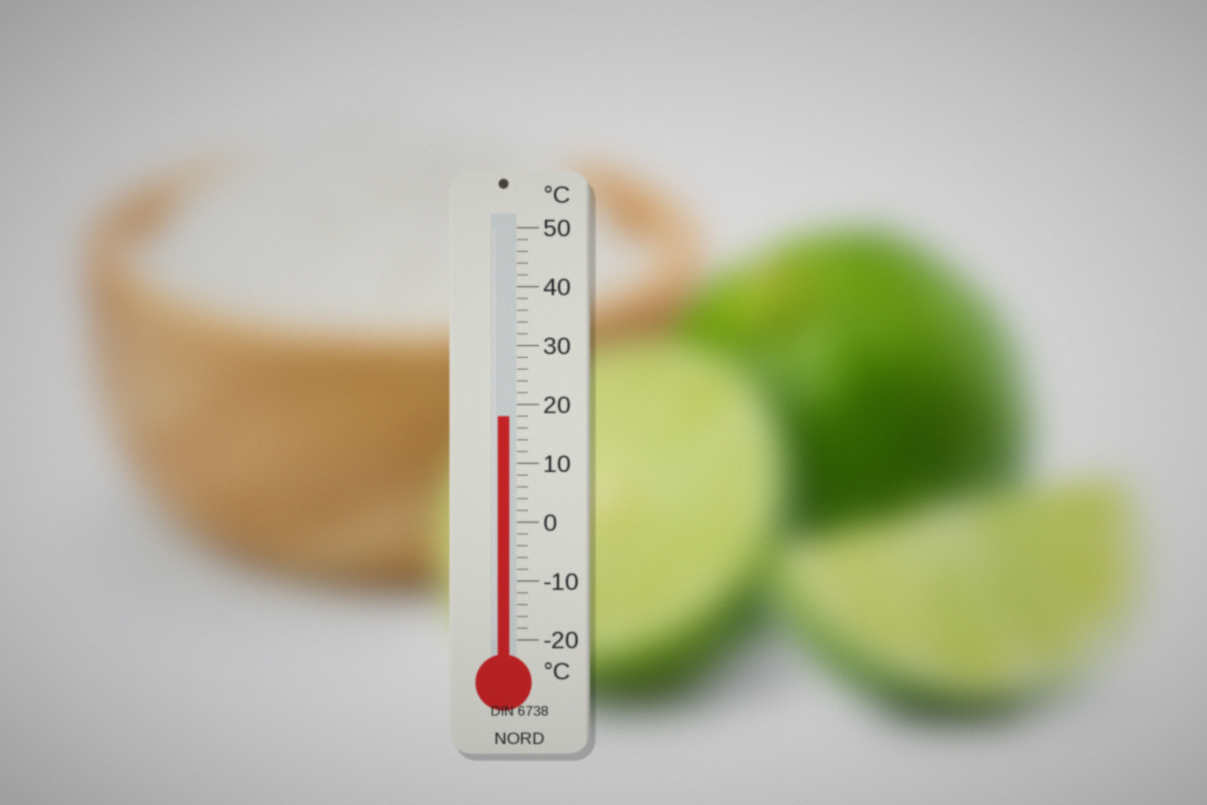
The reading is 18 °C
